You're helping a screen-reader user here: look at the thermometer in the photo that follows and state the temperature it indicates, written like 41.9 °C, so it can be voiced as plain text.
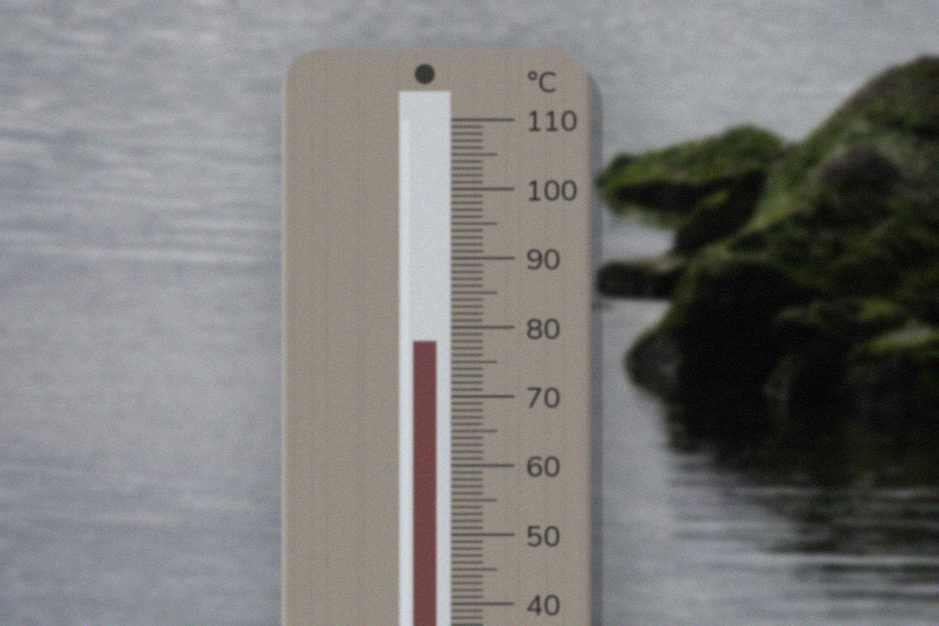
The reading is 78 °C
